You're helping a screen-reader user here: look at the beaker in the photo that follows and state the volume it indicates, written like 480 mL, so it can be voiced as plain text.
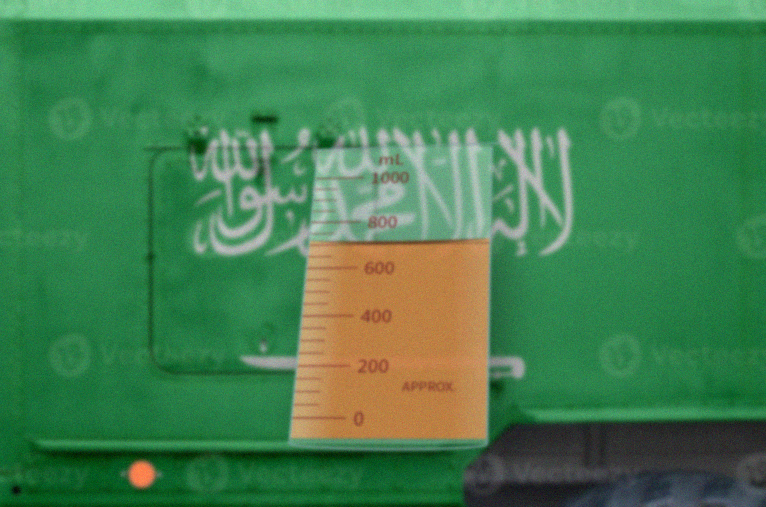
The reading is 700 mL
